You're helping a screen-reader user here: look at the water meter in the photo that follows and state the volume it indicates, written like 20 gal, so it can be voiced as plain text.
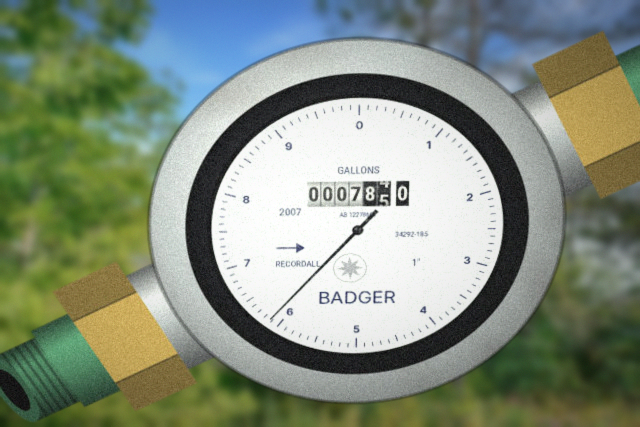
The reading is 7846.1 gal
